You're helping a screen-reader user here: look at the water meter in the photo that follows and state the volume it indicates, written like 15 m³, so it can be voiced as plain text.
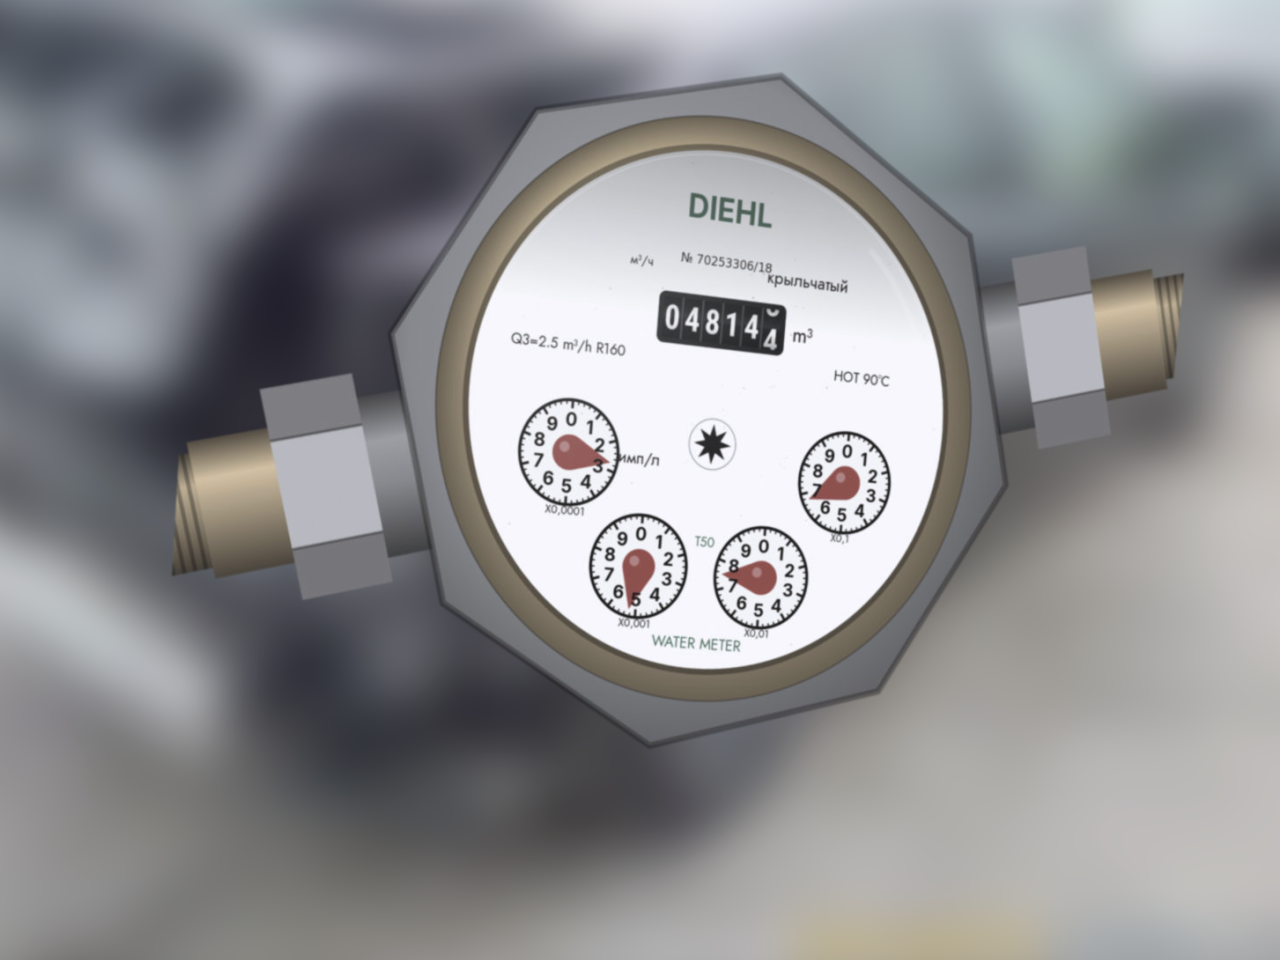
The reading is 48143.6752 m³
